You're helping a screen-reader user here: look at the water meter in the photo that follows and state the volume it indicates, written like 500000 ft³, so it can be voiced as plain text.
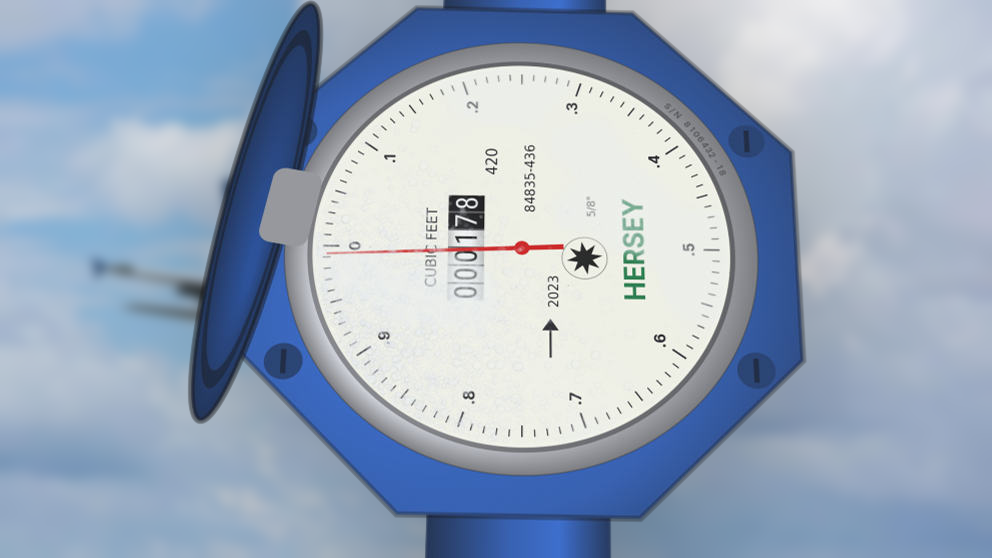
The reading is 177.99 ft³
